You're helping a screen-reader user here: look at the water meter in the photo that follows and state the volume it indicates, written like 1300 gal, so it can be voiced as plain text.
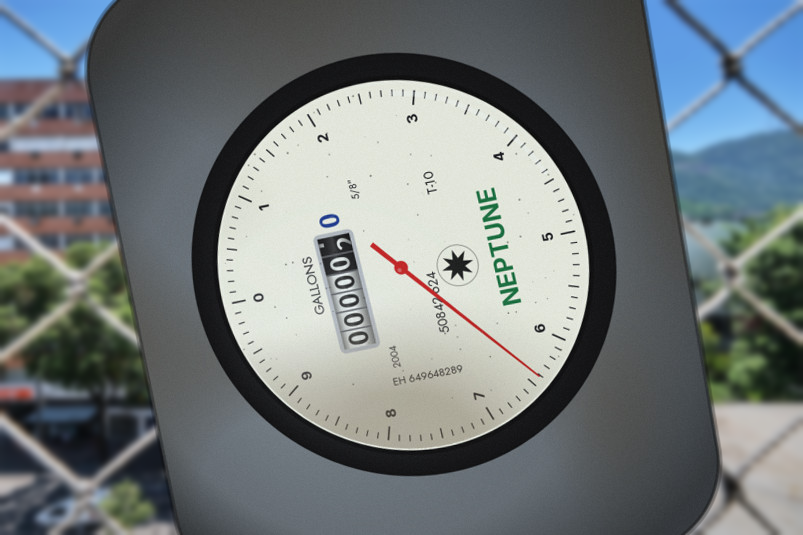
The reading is 16.4 gal
